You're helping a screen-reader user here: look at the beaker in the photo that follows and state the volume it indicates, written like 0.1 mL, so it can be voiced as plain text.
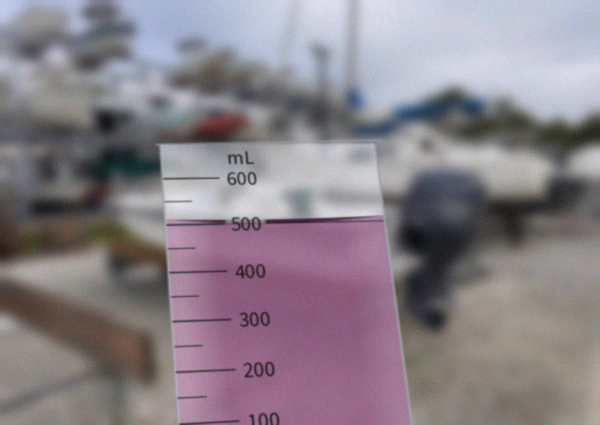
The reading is 500 mL
